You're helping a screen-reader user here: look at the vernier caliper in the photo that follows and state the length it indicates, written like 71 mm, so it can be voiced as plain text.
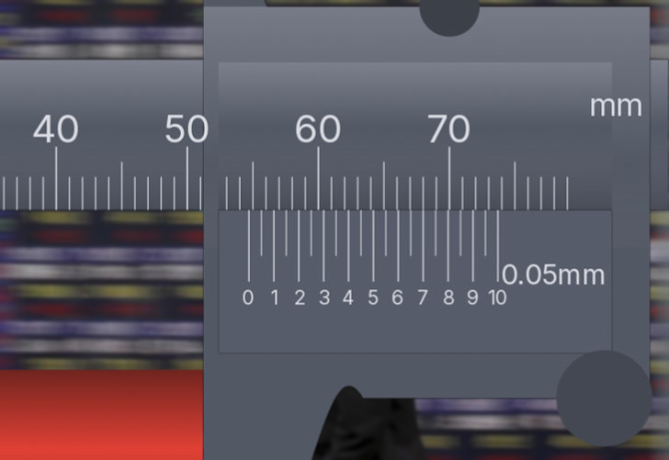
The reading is 54.7 mm
